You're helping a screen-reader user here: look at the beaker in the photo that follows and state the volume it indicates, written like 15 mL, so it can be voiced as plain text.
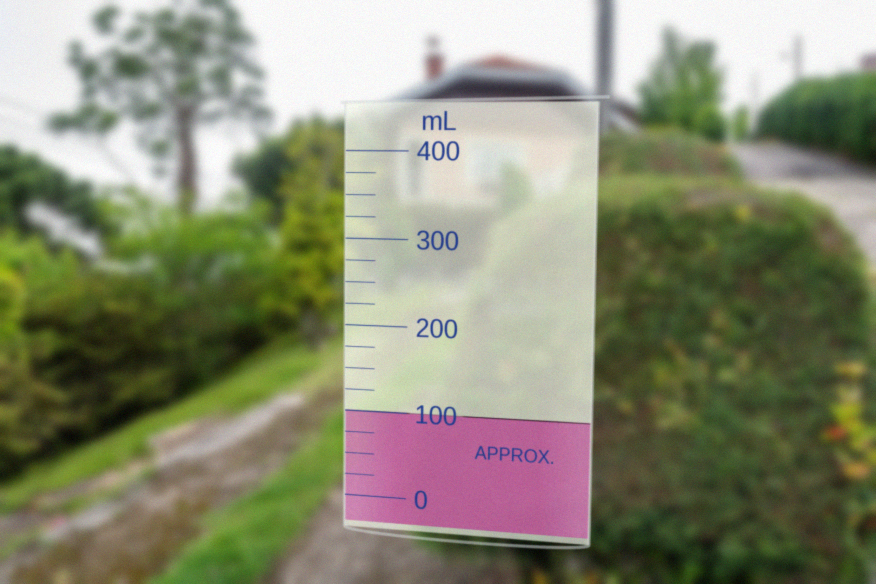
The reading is 100 mL
